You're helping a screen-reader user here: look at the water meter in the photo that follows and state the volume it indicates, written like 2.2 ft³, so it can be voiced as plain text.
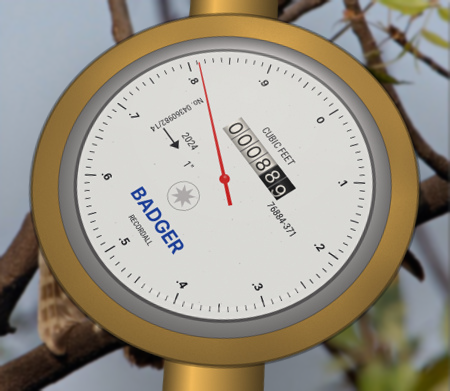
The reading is 888.81 ft³
